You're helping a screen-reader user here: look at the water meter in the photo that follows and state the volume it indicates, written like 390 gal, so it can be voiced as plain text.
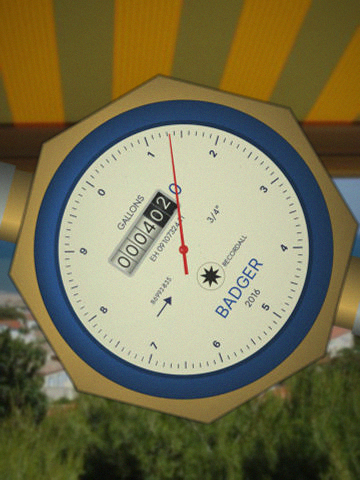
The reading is 4021.3 gal
